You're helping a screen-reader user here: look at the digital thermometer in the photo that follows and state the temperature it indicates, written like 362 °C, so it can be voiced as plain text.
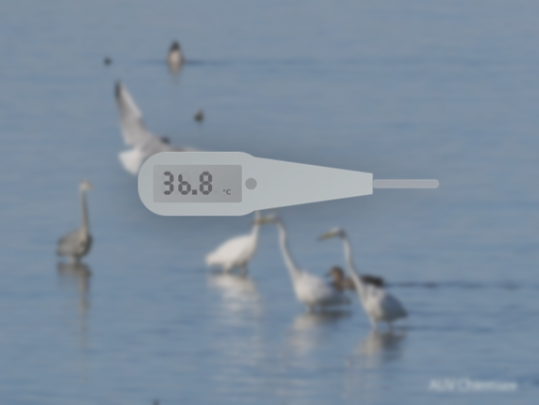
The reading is 36.8 °C
